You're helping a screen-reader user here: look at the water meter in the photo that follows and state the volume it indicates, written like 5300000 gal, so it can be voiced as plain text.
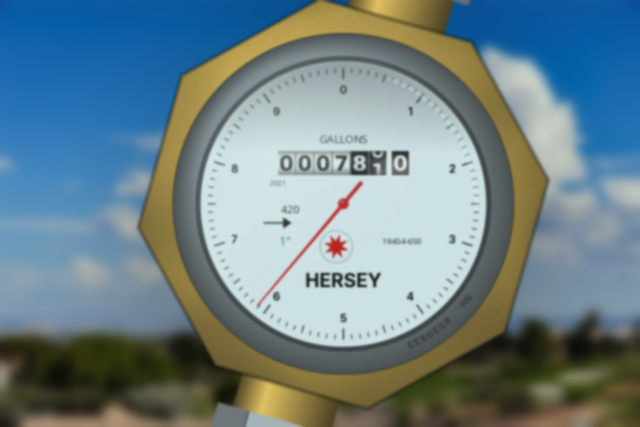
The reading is 7806.1 gal
